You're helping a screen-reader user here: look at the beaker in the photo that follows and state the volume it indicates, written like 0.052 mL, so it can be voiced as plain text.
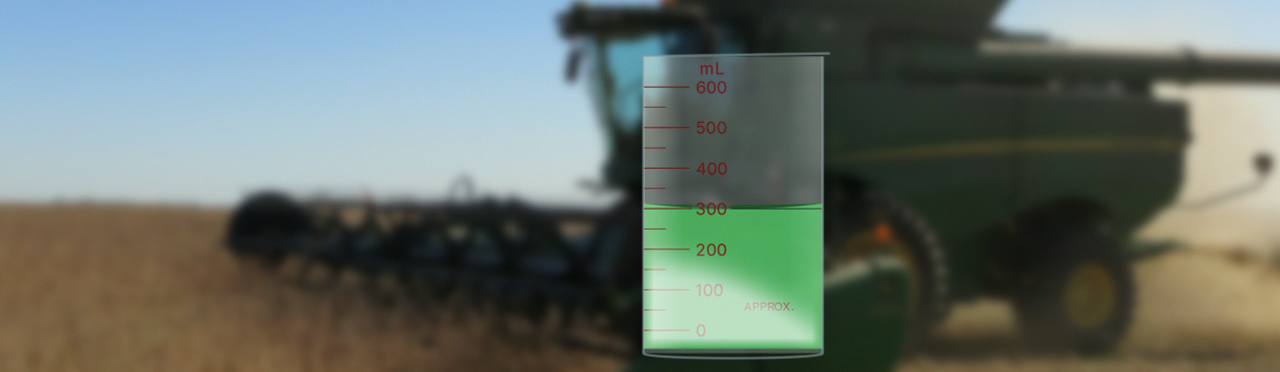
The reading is 300 mL
